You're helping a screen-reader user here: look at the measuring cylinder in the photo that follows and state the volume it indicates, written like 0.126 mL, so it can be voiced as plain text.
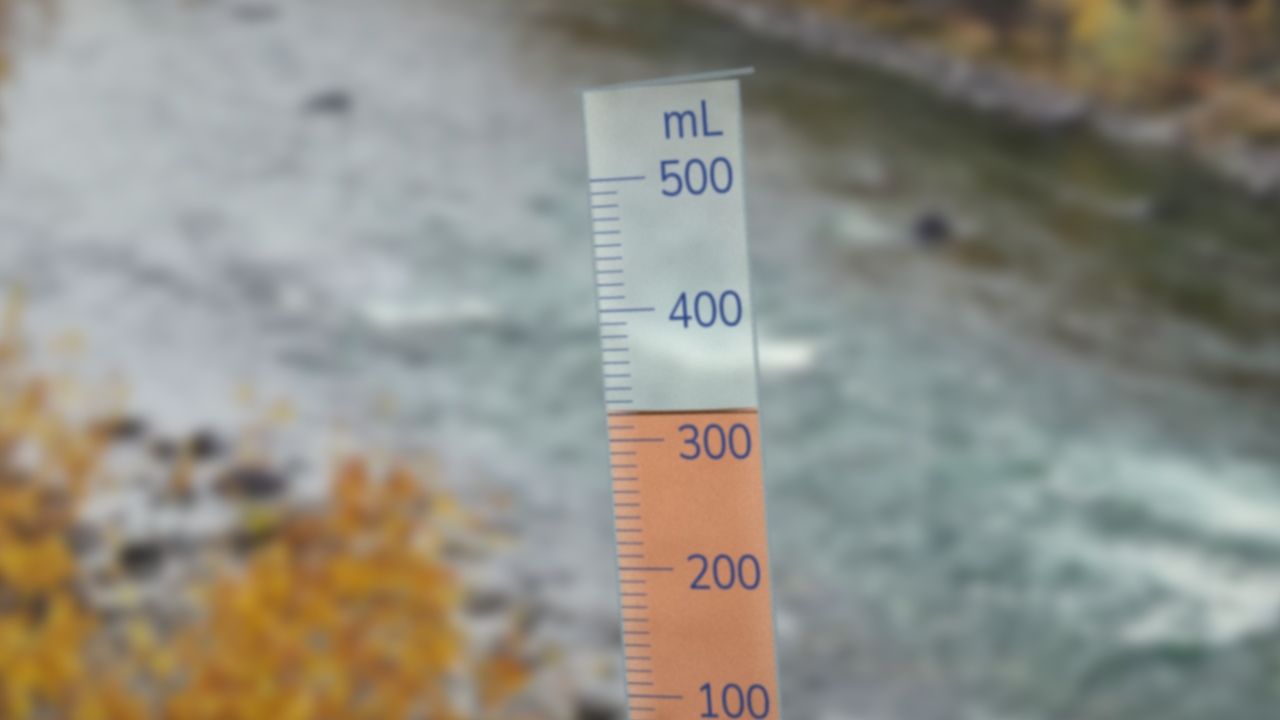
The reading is 320 mL
